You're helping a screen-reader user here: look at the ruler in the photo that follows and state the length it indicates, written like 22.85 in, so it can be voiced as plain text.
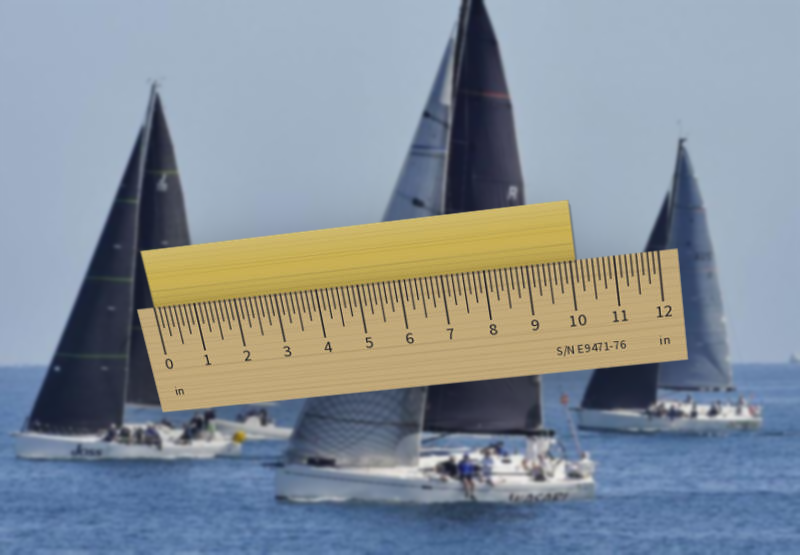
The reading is 10.125 in
